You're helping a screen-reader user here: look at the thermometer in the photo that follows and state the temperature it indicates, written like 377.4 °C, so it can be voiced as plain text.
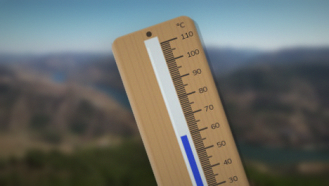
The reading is 60 °C
